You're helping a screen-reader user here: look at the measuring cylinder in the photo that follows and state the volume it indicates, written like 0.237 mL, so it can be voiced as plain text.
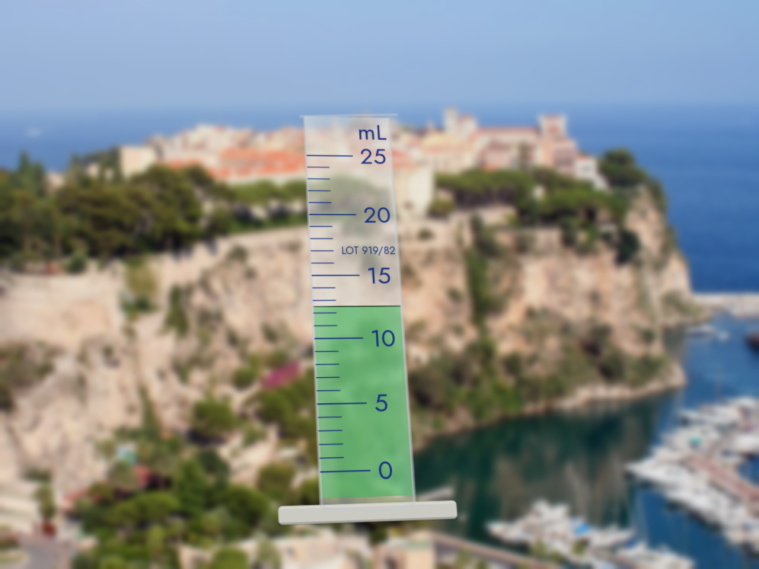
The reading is 12.5 mL
